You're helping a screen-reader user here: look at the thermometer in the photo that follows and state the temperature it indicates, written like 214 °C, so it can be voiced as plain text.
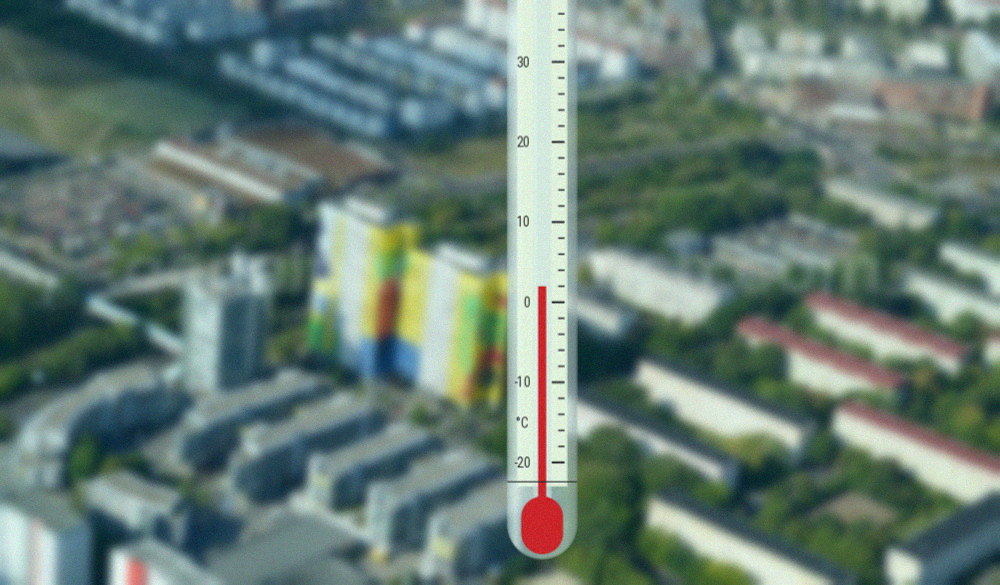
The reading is 2 °C
